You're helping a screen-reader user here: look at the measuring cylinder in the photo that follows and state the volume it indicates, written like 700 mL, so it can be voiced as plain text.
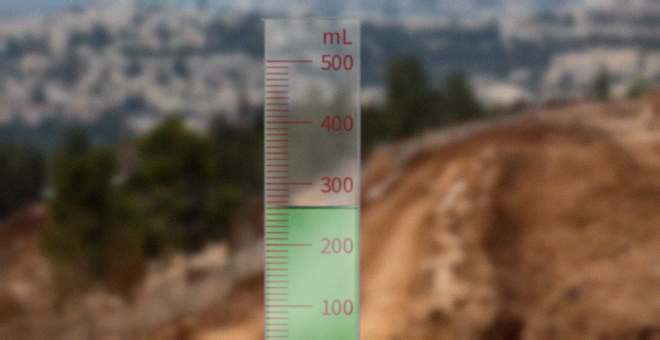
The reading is 260 mL
